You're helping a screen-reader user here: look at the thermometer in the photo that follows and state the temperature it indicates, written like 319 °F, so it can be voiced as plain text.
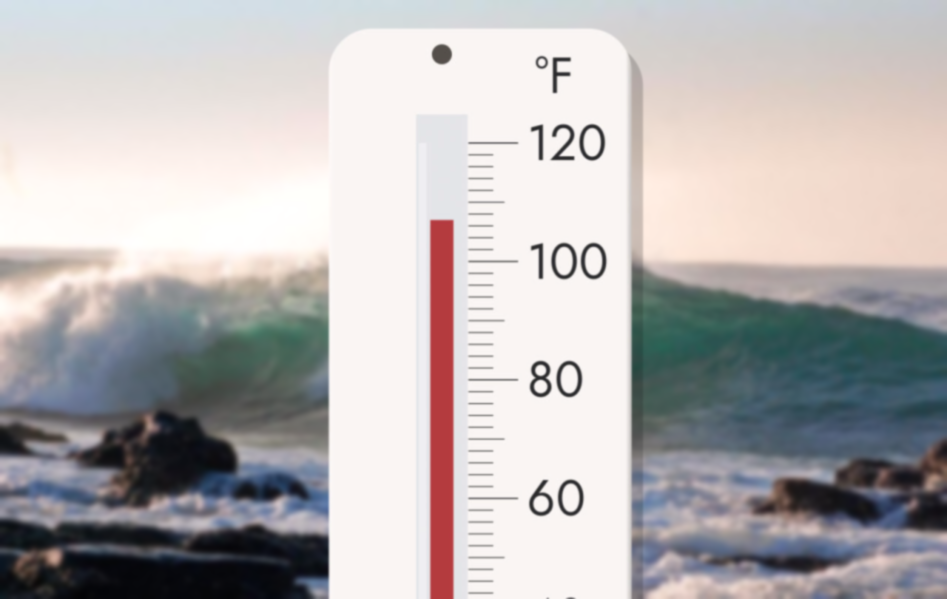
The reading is 107 °F
